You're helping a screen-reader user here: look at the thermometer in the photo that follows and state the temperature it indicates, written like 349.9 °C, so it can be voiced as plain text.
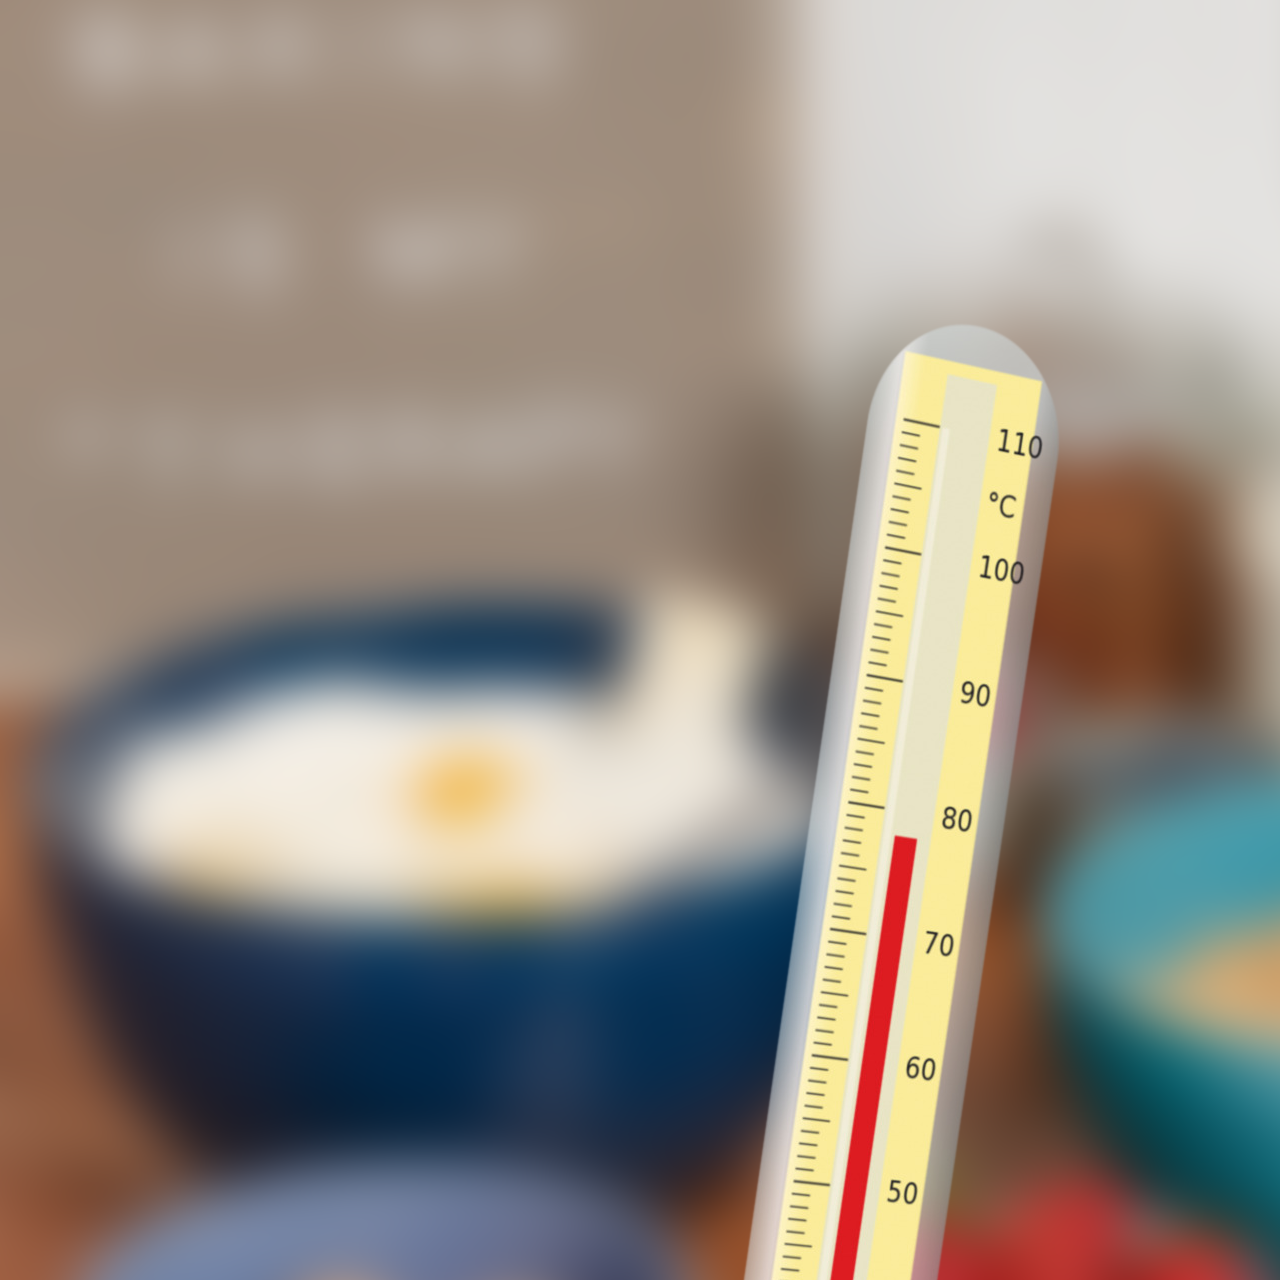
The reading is 78 °C
